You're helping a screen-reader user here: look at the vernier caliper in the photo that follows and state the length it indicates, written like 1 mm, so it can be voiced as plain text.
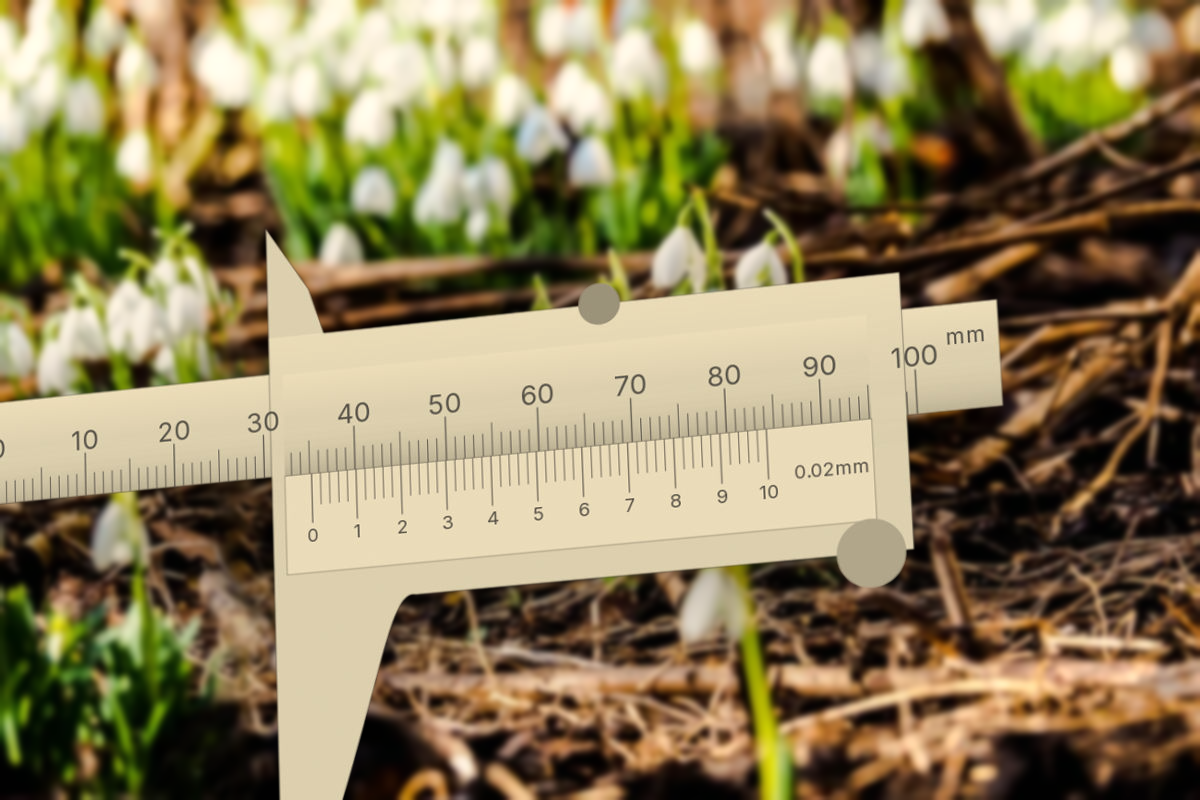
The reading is 35.2 mm
